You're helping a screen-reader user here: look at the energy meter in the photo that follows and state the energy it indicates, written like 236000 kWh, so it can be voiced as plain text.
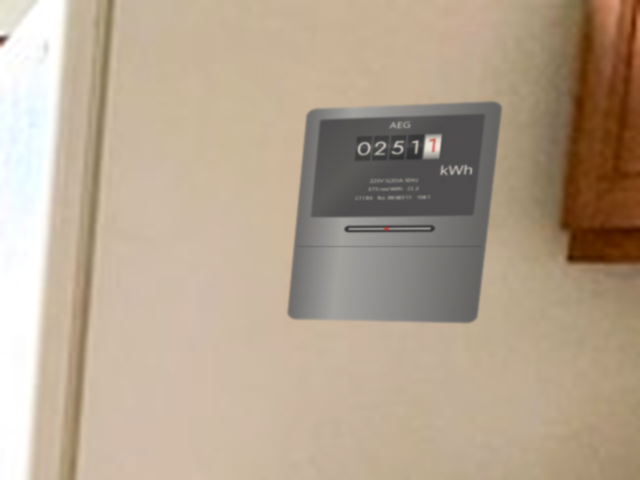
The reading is 251.1 kWh
